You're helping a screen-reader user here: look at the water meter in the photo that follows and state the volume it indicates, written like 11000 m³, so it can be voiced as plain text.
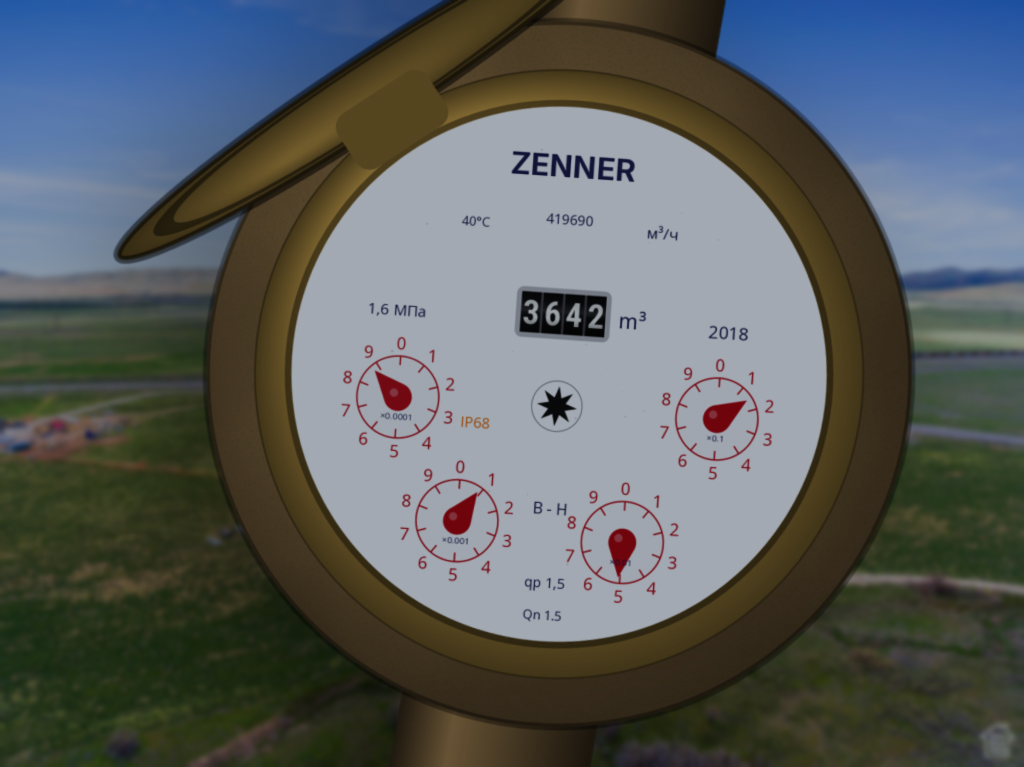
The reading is 3642.1508 m³
